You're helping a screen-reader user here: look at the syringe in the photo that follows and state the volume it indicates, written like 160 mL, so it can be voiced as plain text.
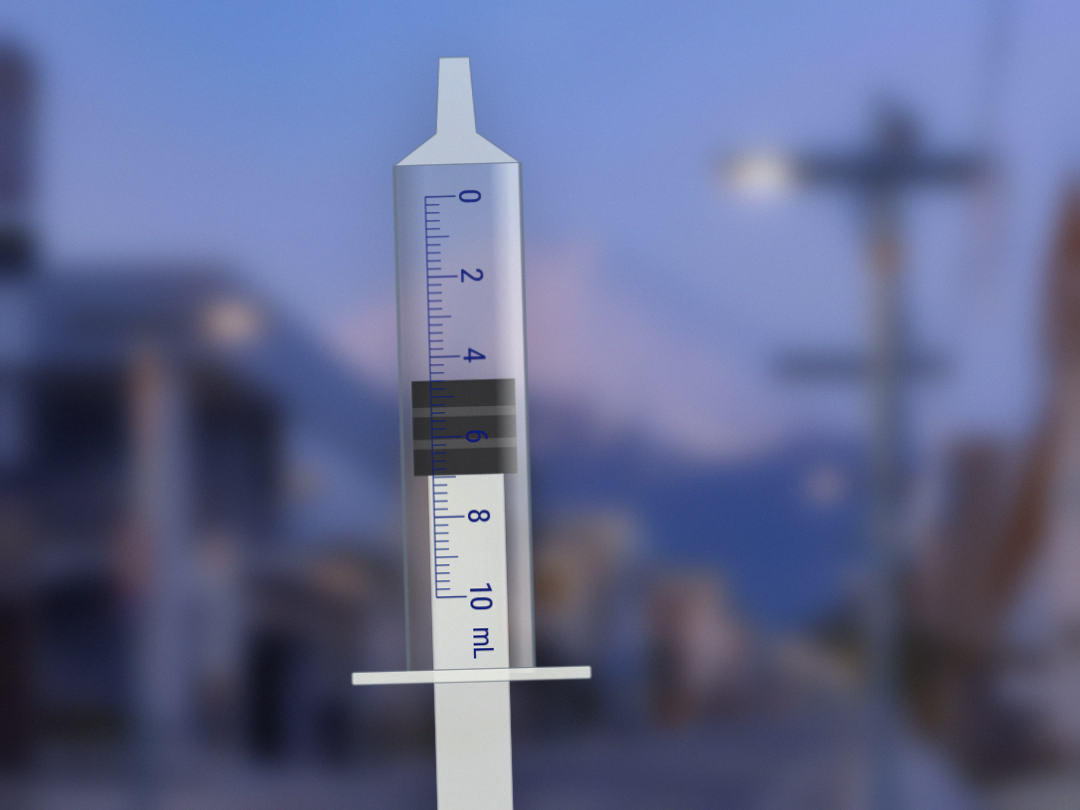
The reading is 4.6 mL
